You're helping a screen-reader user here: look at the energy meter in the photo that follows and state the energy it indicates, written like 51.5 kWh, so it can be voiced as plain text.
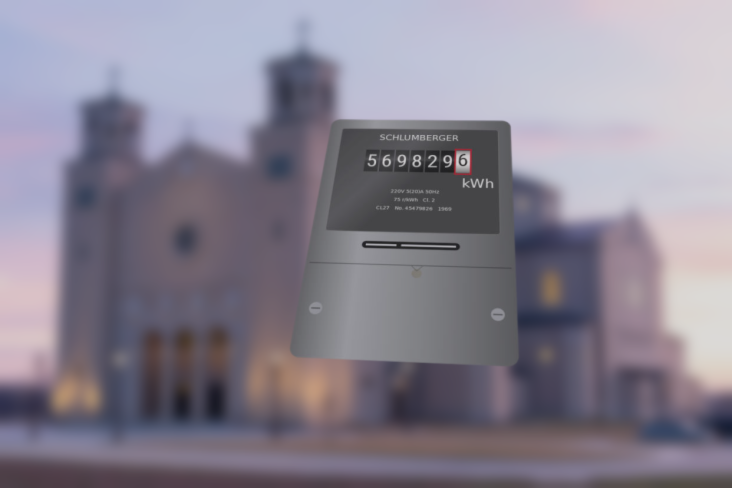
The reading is 569829.6 kWh
